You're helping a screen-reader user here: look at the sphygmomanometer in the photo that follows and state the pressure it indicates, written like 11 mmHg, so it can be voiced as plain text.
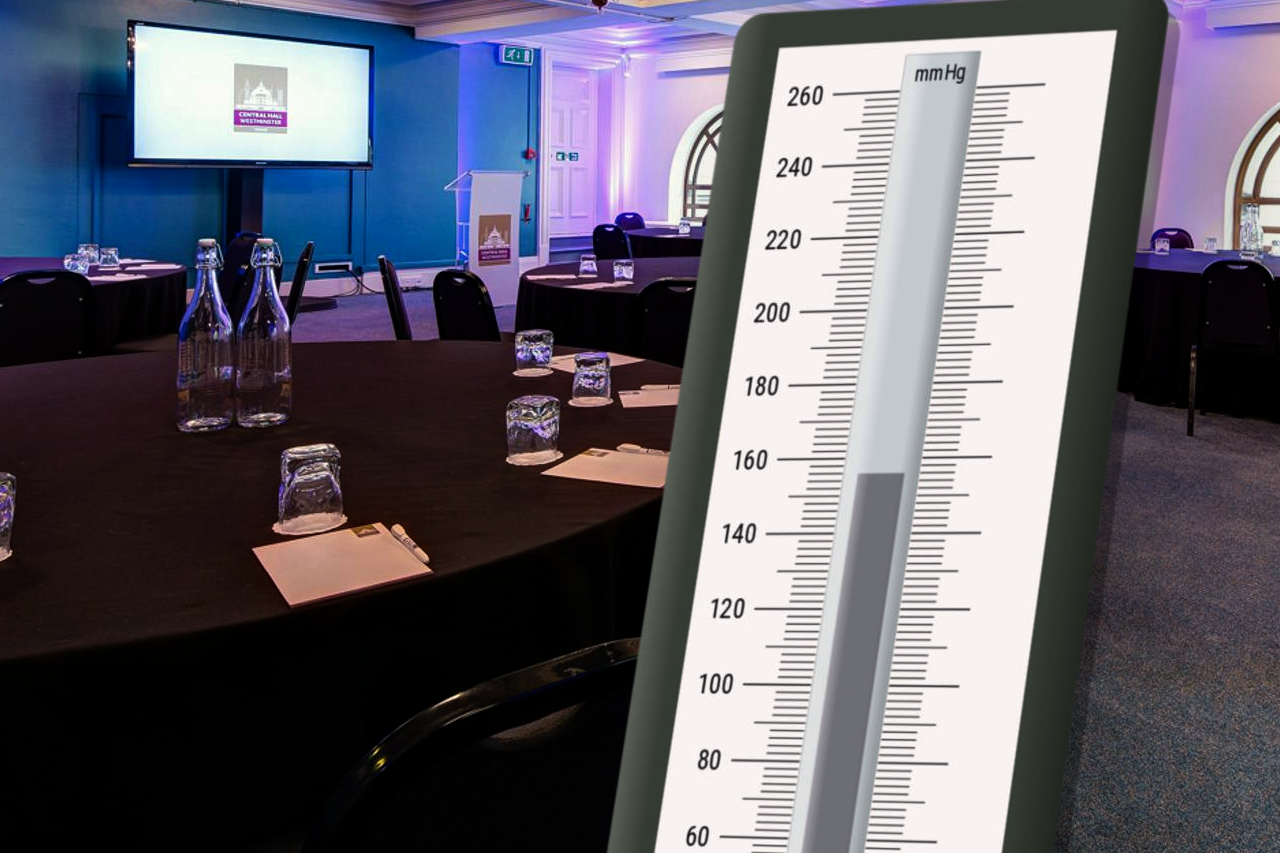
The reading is 156 mmHg
